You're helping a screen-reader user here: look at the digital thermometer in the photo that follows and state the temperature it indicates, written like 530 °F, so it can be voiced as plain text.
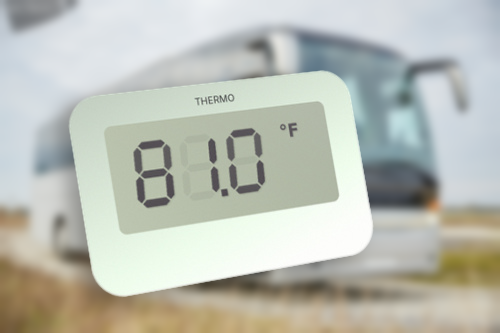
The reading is 81.0 °F
